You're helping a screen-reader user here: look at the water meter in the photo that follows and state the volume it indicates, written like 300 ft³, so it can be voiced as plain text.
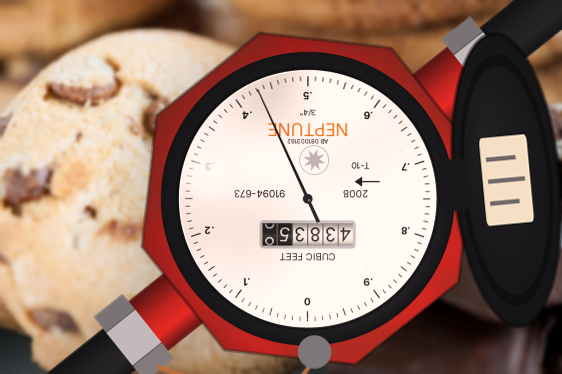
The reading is 438358.43 ft³
